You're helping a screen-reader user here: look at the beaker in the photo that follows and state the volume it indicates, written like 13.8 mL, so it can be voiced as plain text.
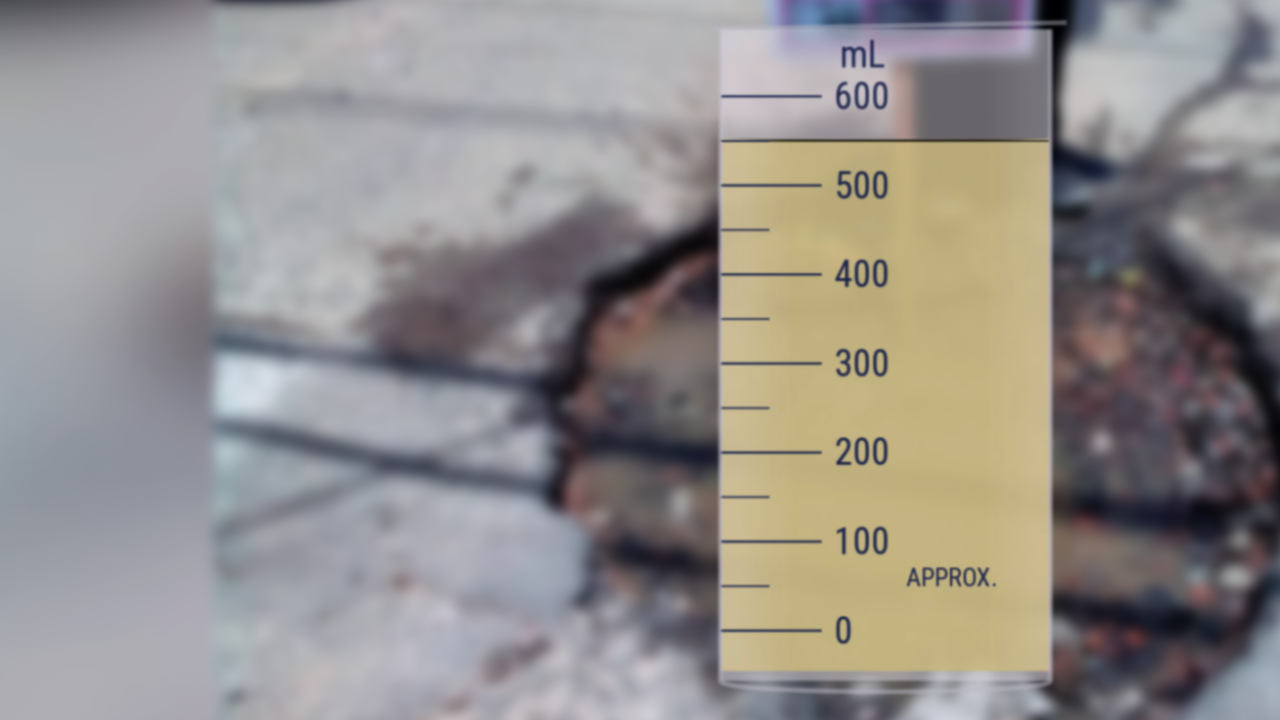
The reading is 550 mL
